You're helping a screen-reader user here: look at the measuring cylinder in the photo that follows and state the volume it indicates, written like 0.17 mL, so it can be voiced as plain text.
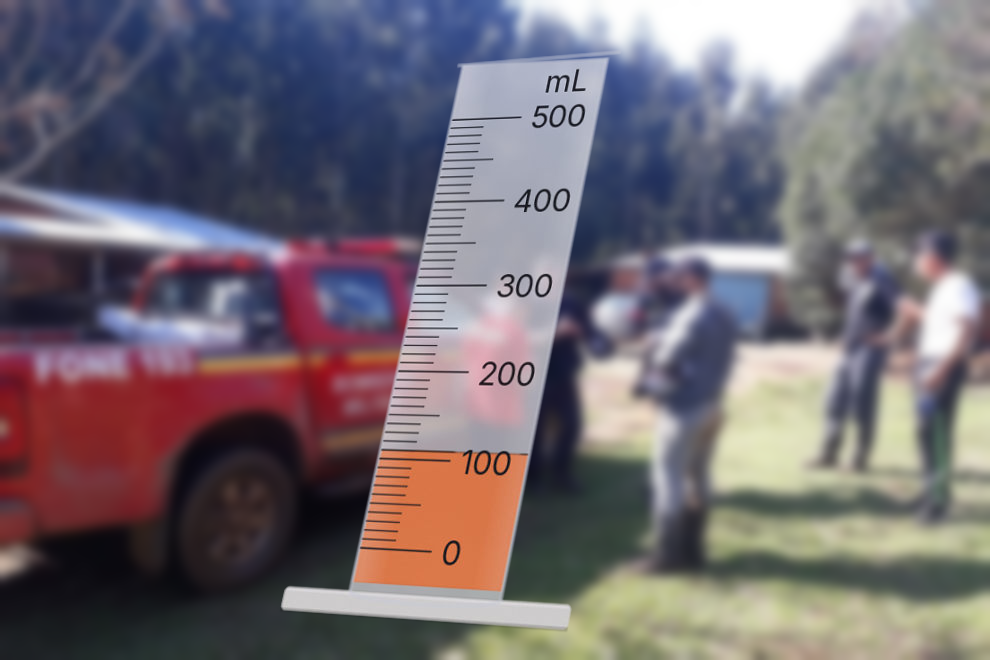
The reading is 110 mL
